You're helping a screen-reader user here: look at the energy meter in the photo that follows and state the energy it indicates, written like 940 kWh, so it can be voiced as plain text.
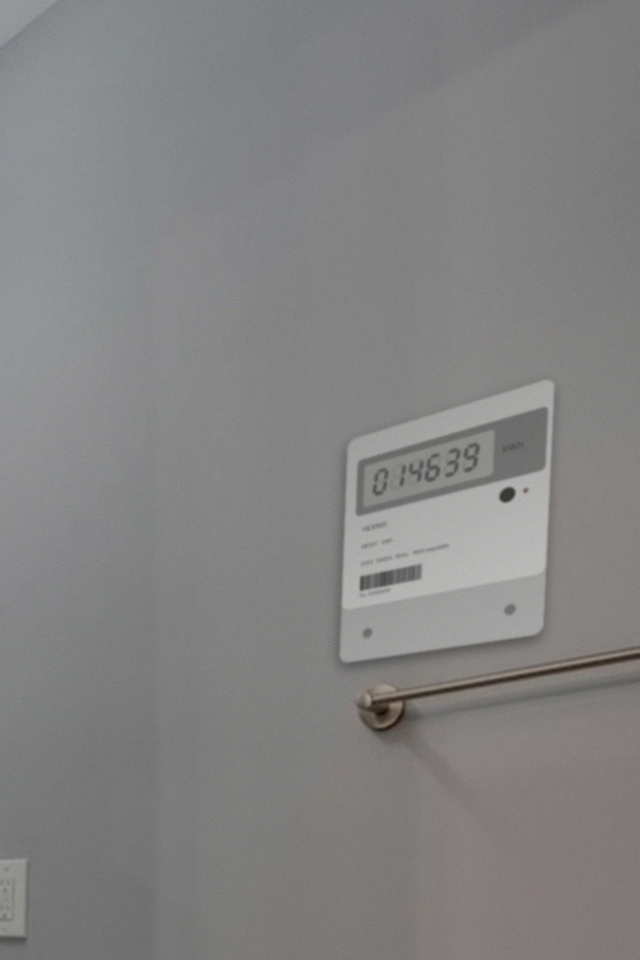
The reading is 14639 kWh
